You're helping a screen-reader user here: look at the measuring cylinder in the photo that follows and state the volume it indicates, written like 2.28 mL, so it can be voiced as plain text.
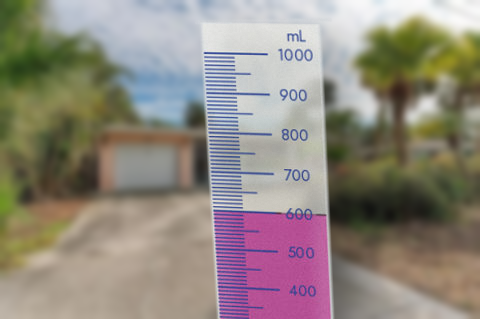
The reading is 600 mL
